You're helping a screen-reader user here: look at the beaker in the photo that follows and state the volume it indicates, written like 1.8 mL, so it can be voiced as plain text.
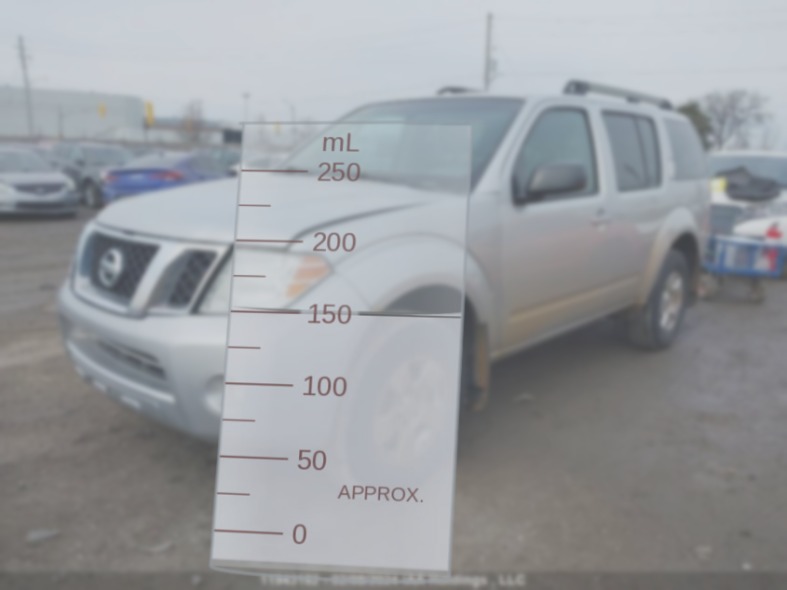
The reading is 150 mL
